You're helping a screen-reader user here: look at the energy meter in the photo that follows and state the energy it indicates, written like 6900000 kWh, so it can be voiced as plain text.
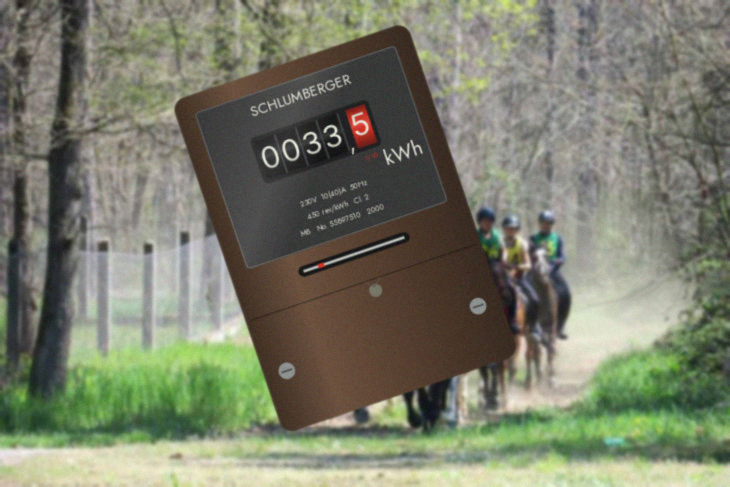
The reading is 33.5 kWh
